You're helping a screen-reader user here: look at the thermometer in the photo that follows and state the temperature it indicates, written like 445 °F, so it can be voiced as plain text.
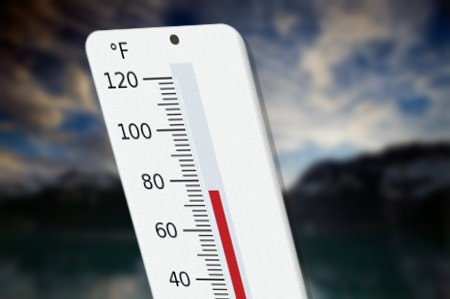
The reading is 76 °F
